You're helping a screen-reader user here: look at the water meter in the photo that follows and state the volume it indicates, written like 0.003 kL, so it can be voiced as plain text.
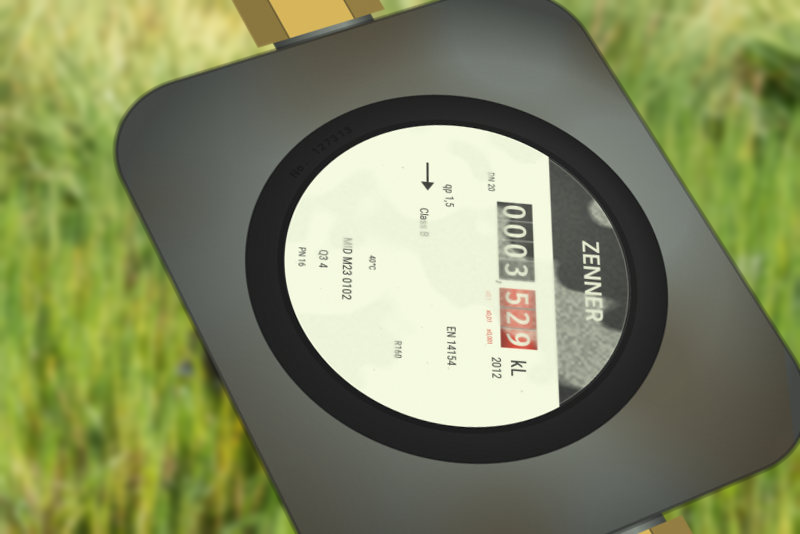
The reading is 3.529 kL
